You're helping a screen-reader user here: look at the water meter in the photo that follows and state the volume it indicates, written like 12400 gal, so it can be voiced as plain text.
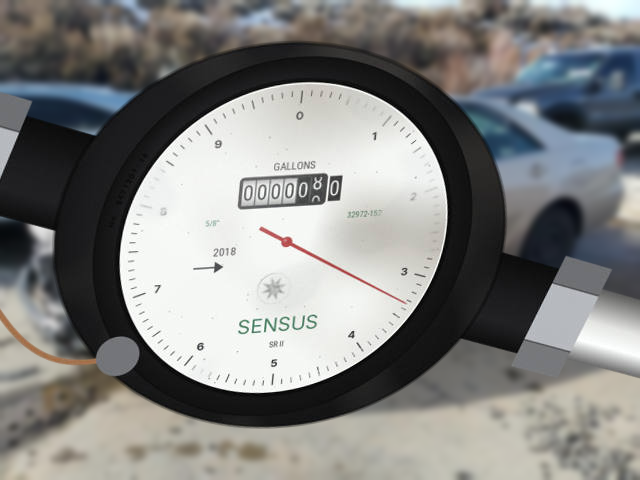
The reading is 83.3 gal
